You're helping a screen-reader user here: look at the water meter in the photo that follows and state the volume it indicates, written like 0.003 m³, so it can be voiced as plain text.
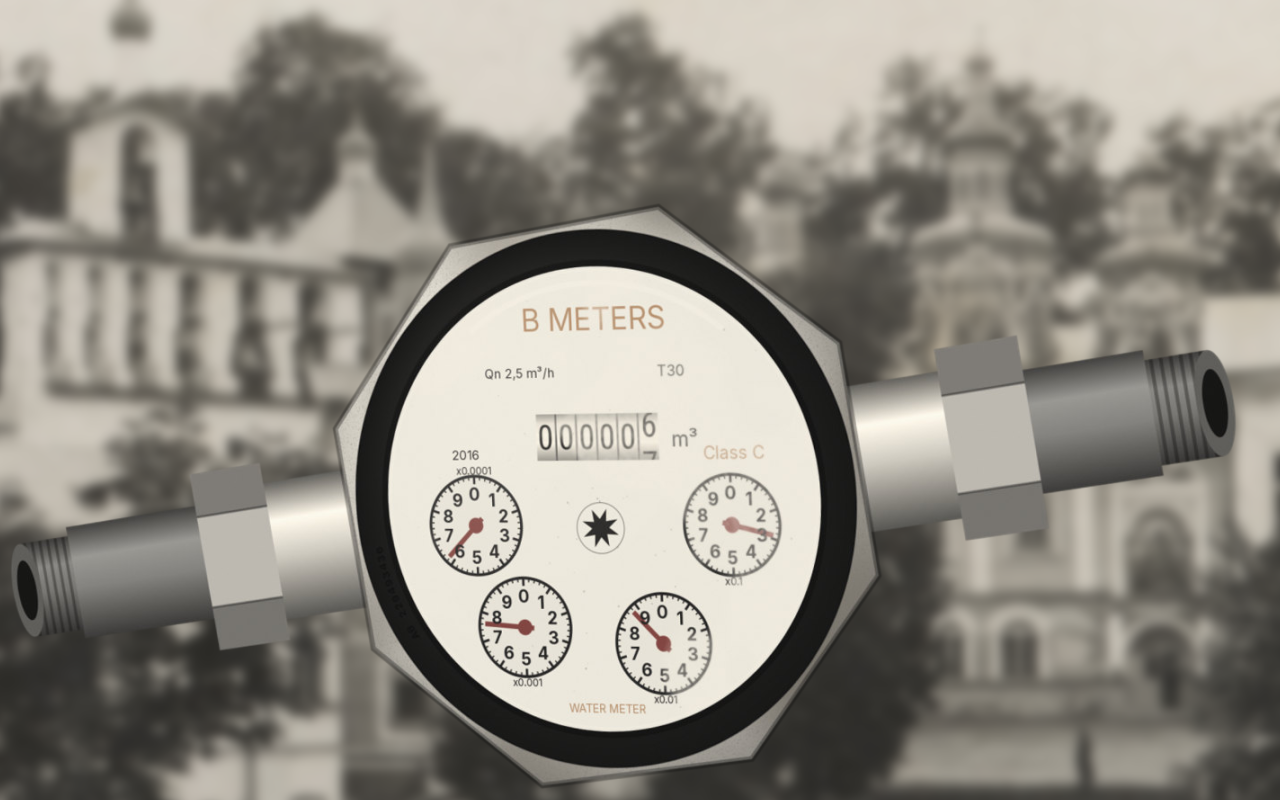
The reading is 6.2876 m³
